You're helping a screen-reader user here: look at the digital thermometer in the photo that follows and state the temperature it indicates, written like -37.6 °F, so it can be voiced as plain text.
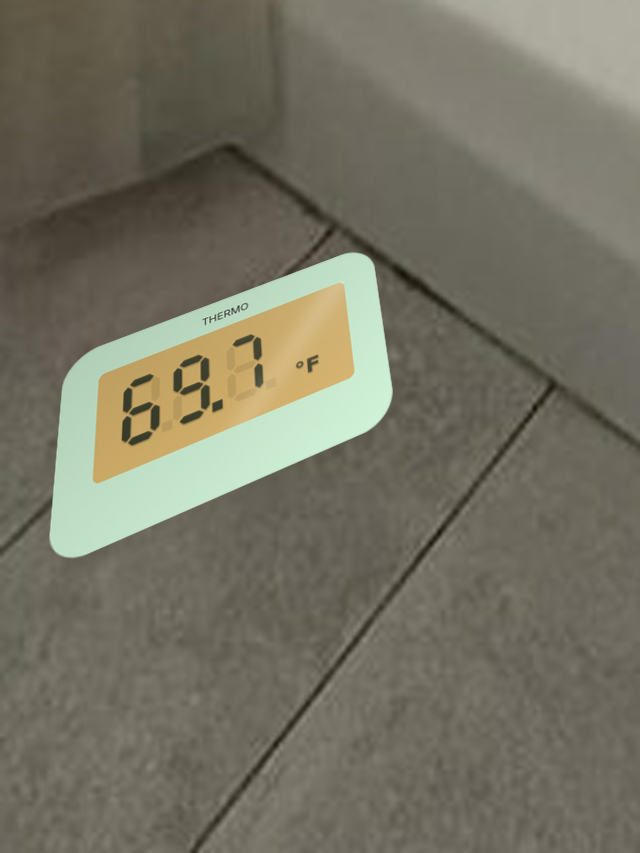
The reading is 69.7 °F
